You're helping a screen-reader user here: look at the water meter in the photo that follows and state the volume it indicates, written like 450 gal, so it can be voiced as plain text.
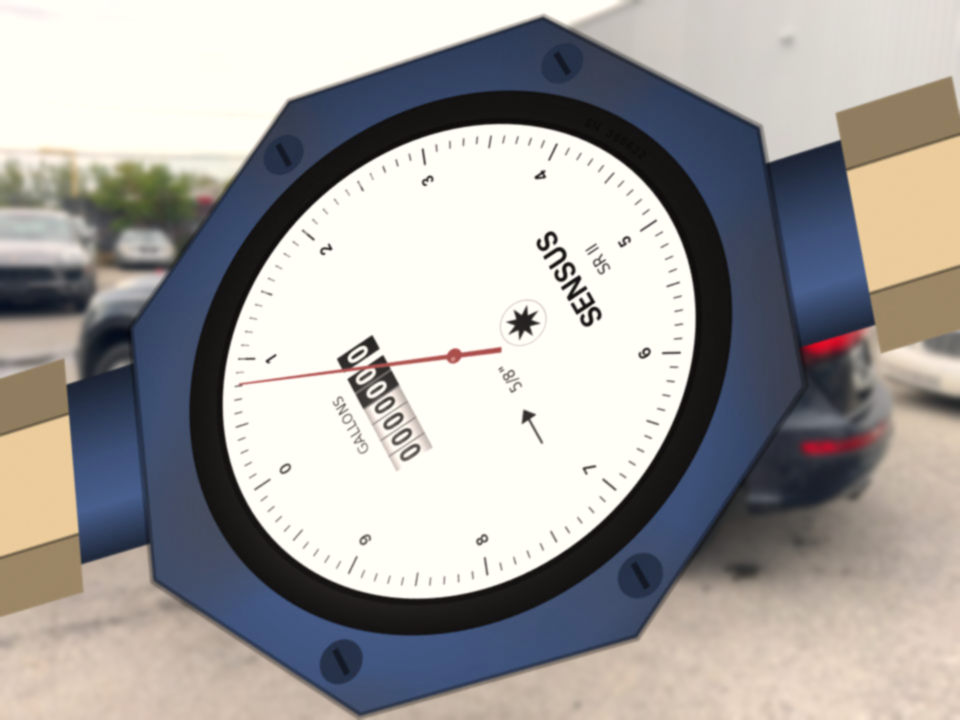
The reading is 0.8 gal
